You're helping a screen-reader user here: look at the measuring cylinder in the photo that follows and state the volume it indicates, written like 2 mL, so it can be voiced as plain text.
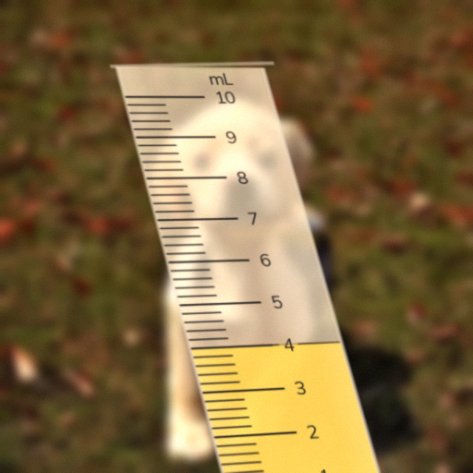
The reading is 4 mL
